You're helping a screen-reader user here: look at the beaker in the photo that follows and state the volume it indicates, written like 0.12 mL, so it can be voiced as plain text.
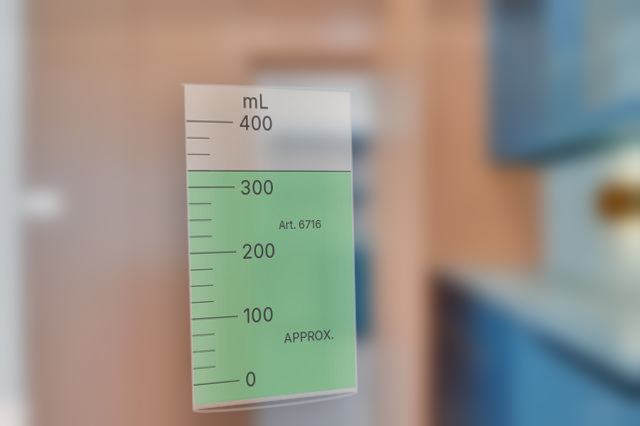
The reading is 325 mL
